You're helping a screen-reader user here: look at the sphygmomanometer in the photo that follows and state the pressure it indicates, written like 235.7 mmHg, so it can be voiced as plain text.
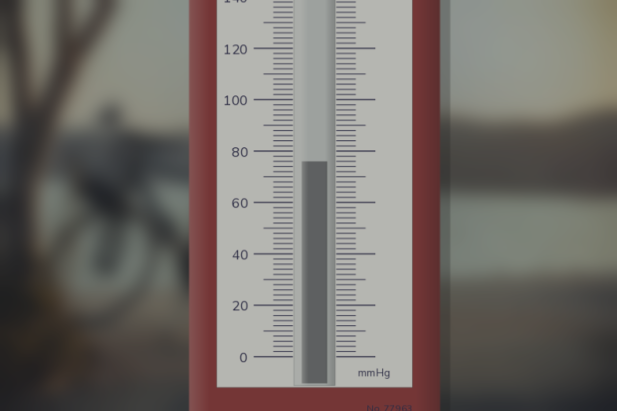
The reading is 76 mmHg
